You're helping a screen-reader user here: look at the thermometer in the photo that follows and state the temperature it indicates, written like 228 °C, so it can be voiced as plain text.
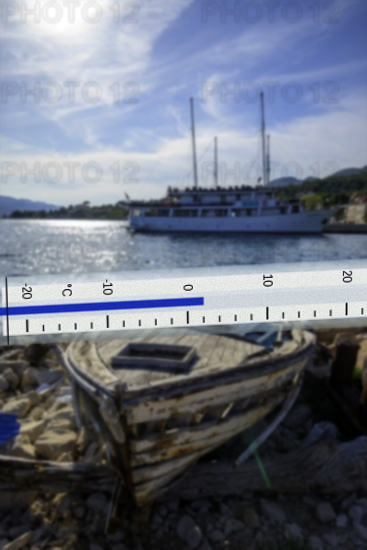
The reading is 2 °C
